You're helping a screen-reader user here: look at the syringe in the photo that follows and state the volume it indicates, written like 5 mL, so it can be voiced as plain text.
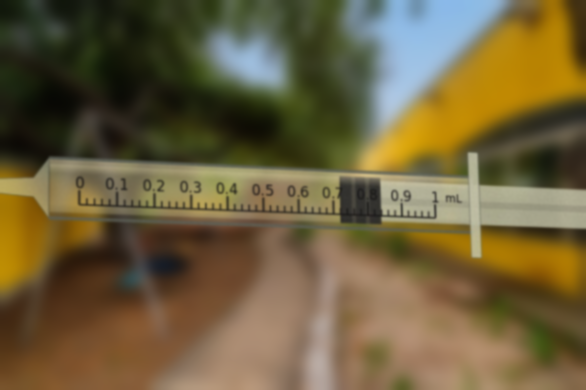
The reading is 0.72 mL
